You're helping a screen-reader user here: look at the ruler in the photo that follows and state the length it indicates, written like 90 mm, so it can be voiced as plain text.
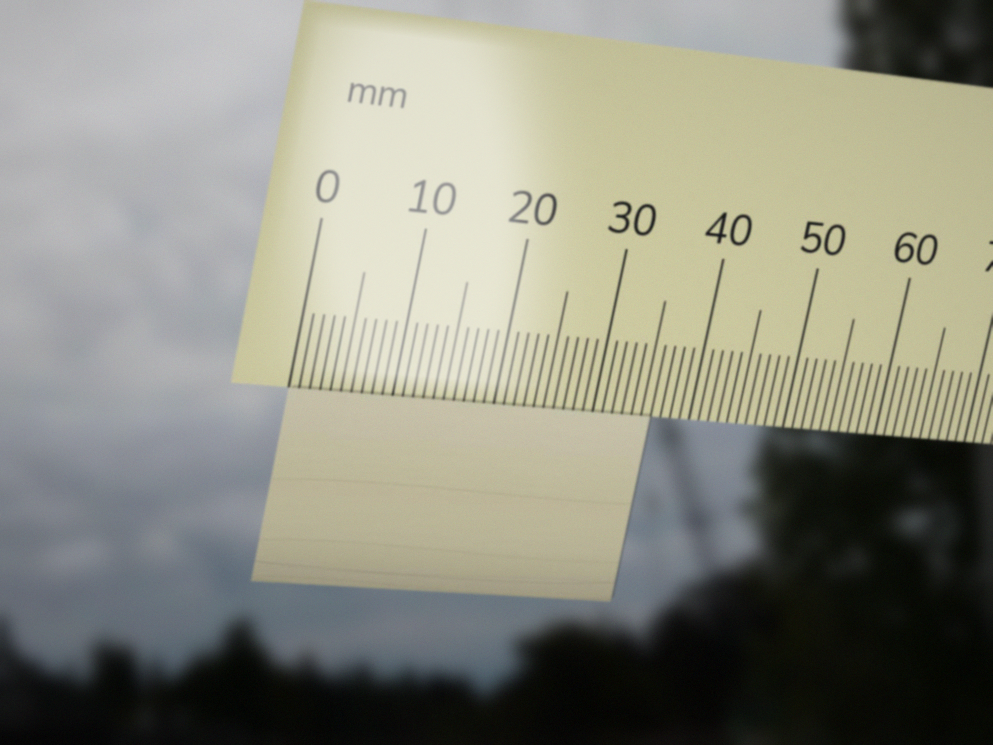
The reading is 36 mm
